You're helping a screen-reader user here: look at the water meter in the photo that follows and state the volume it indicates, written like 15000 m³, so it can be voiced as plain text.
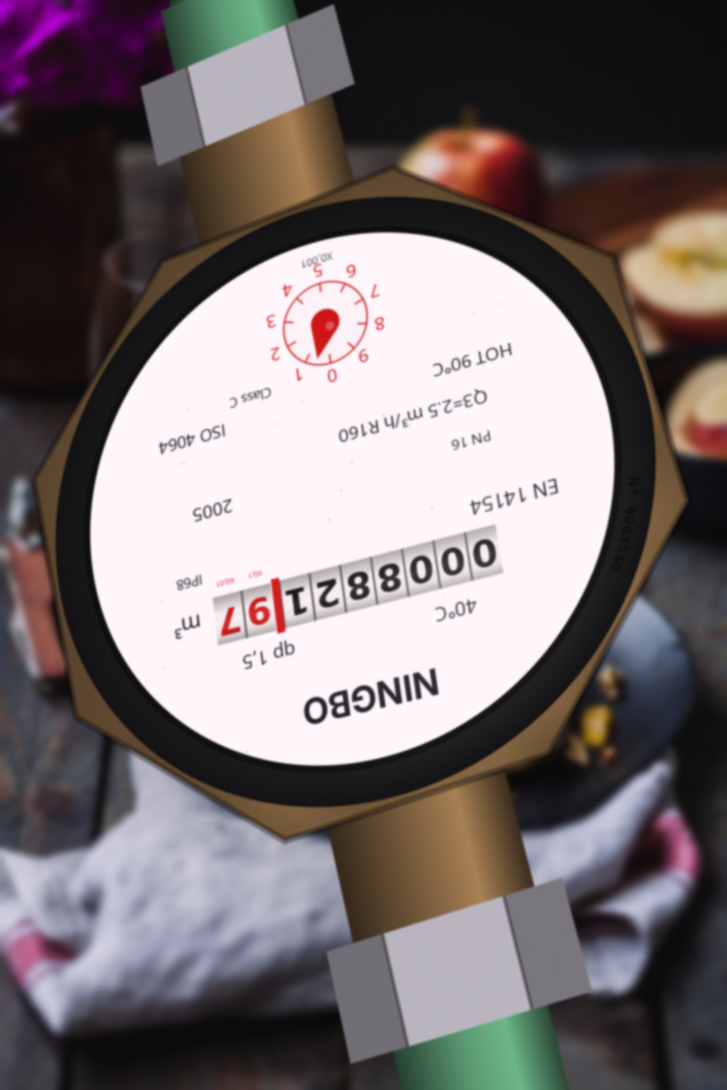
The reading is 8821.970 m³
